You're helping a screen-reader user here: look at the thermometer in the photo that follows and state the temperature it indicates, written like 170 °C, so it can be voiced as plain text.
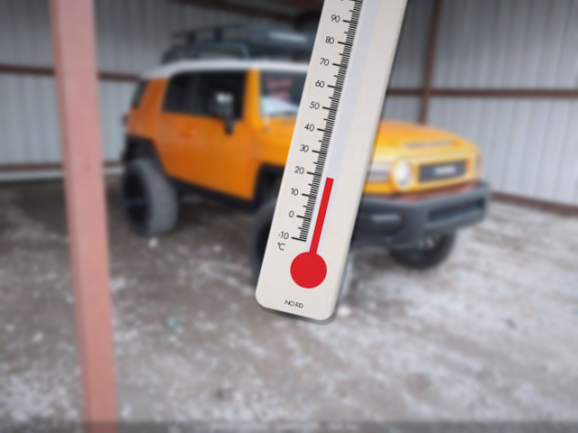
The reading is 20 °C
